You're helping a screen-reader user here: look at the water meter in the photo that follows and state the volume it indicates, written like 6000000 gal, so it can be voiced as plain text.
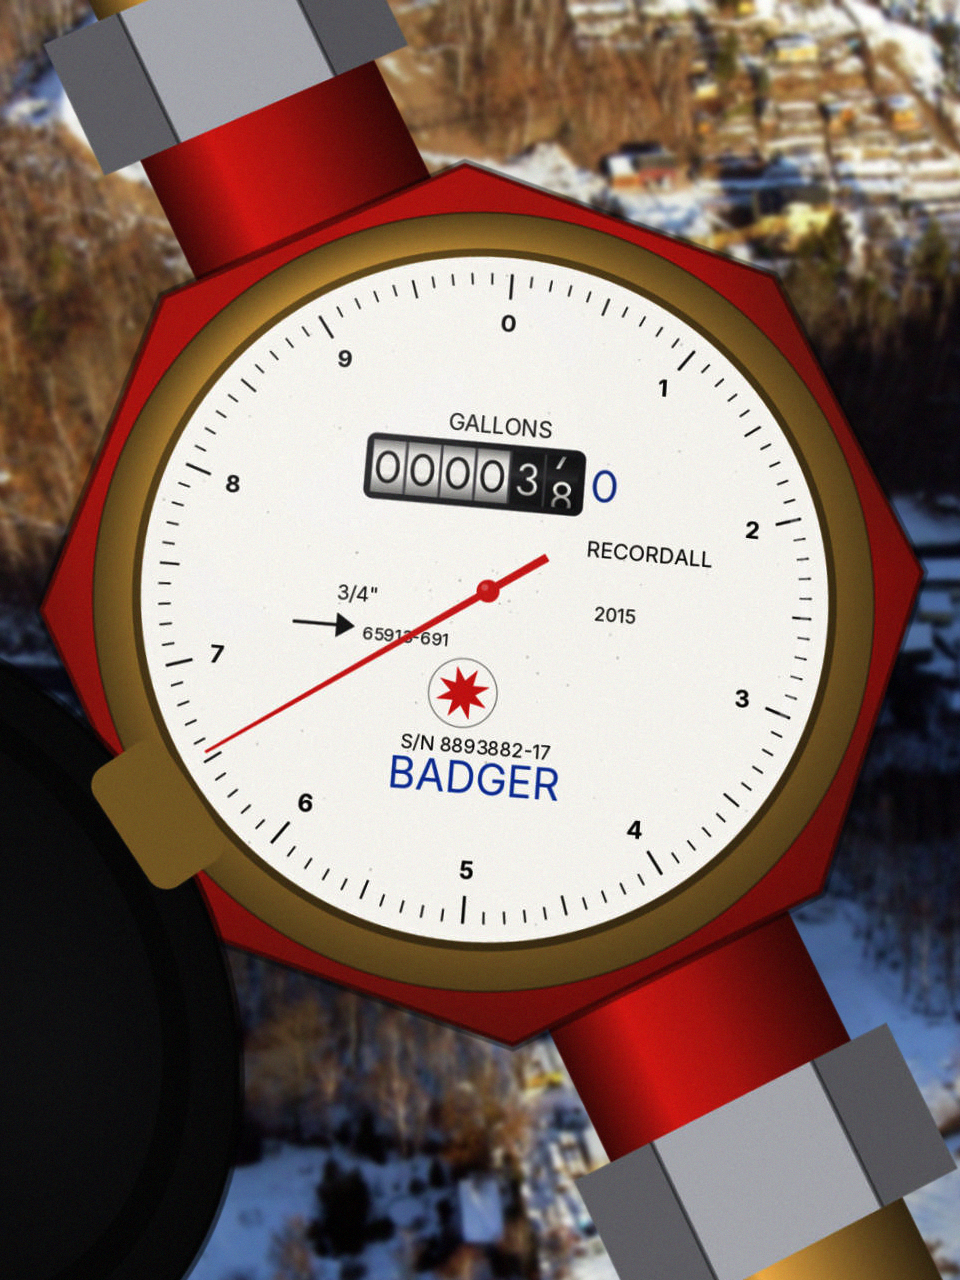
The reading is 376.5 gal
